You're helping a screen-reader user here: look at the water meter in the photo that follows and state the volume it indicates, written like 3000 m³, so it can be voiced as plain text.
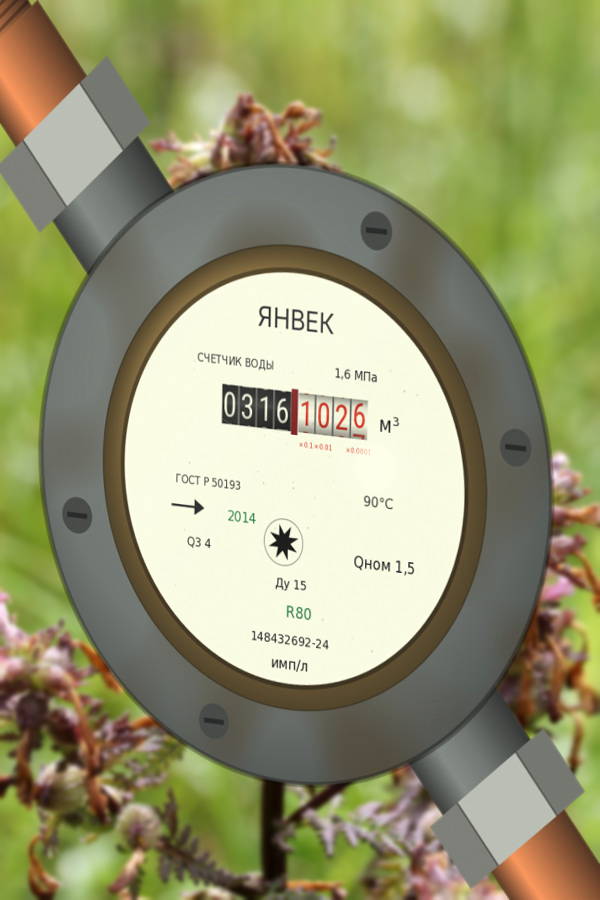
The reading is 316.1026 m³
